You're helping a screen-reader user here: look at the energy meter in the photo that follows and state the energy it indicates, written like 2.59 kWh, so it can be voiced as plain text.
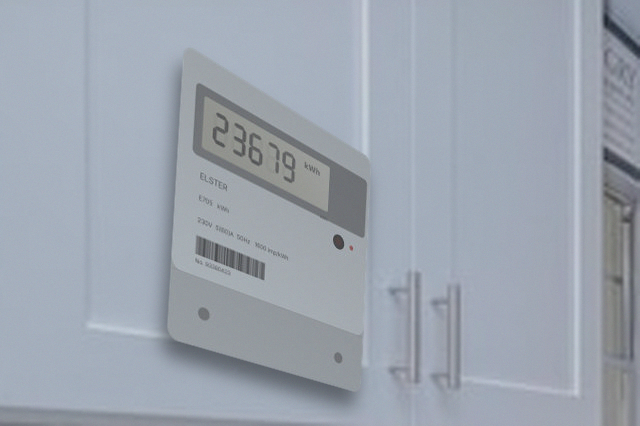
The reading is 23679 kWh
